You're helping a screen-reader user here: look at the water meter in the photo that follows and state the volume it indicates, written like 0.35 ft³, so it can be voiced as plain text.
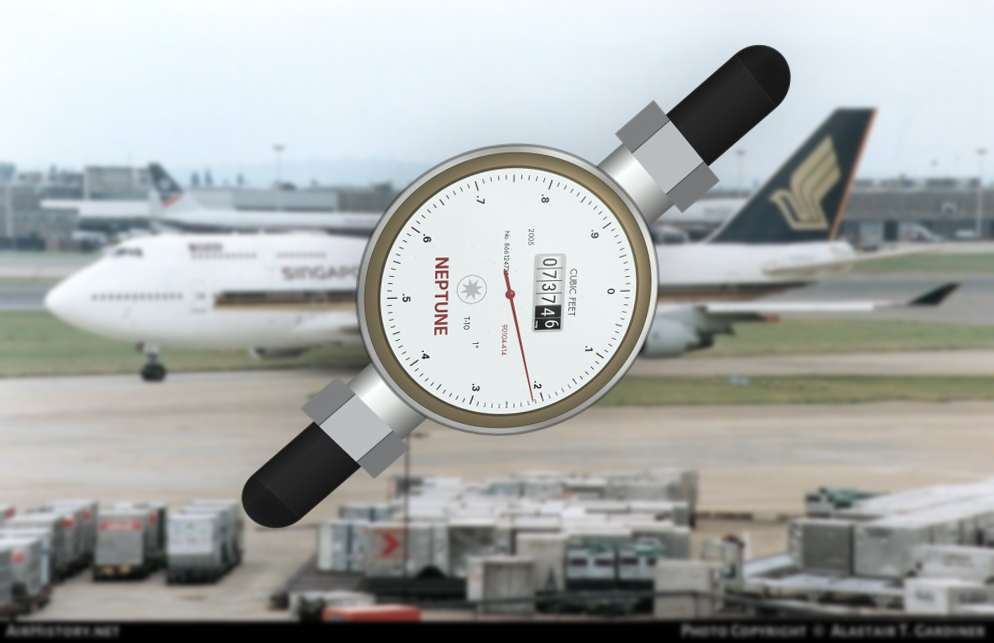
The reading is 73746.21 ft³
